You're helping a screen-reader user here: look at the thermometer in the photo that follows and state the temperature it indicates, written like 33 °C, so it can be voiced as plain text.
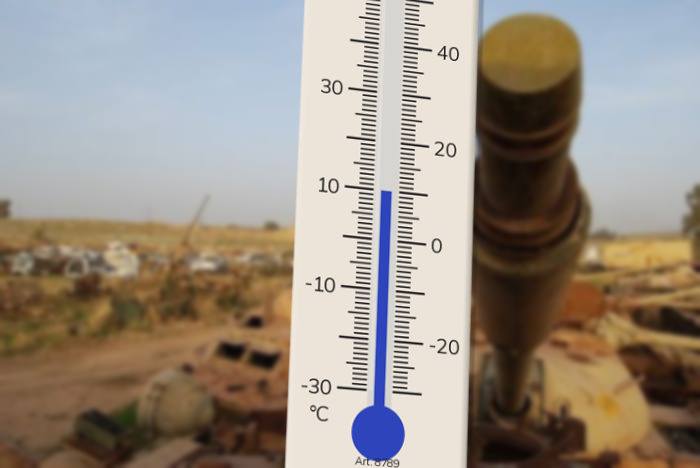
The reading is 10 °C
